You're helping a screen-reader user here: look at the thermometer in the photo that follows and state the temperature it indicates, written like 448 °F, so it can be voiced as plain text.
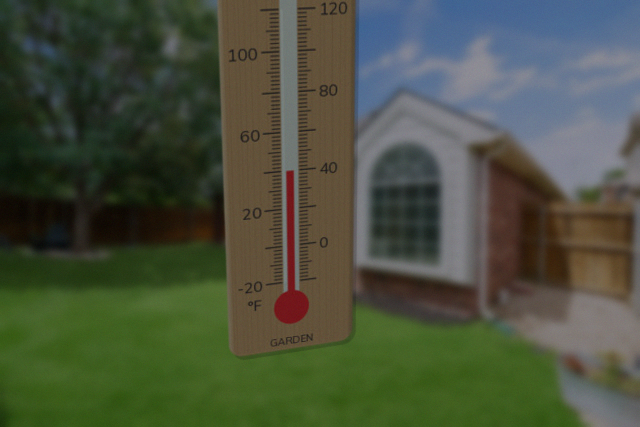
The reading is 40 °F
